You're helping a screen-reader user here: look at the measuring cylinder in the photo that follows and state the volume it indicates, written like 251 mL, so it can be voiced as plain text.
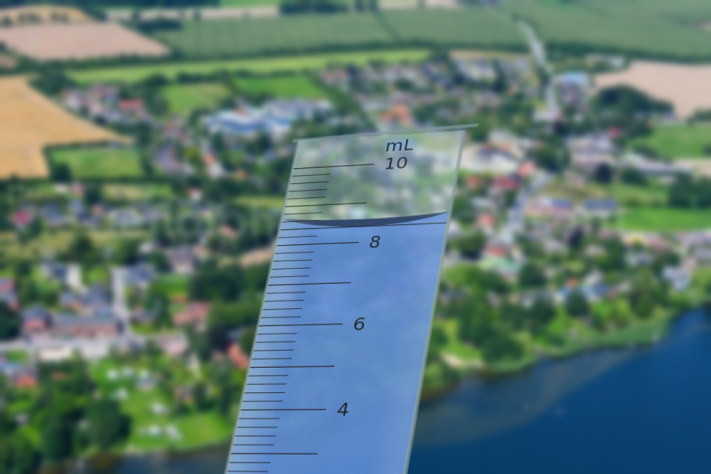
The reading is 8.4 mL
